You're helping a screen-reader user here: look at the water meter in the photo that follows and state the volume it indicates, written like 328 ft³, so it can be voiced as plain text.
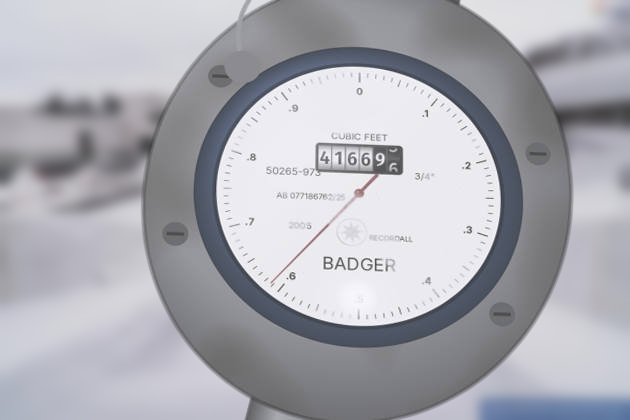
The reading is 416695.61 ft³
